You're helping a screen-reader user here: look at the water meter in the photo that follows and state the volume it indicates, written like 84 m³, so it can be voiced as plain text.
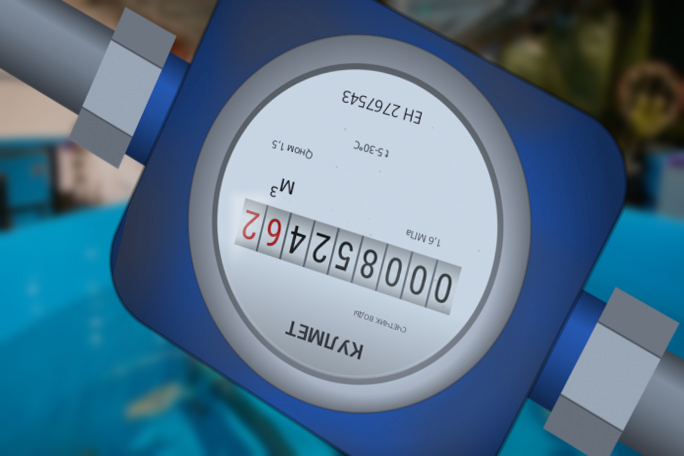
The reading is 8524.62 m³
